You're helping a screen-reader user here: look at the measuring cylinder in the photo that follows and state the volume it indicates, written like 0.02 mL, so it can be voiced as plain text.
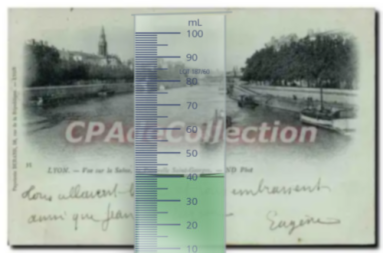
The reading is 40 mL
